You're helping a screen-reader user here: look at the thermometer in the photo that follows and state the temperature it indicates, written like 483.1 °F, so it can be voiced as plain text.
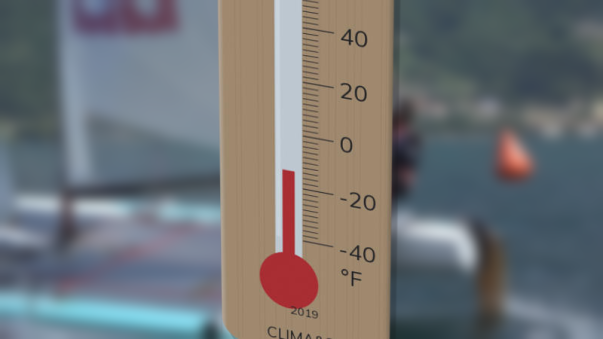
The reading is -14 °F
